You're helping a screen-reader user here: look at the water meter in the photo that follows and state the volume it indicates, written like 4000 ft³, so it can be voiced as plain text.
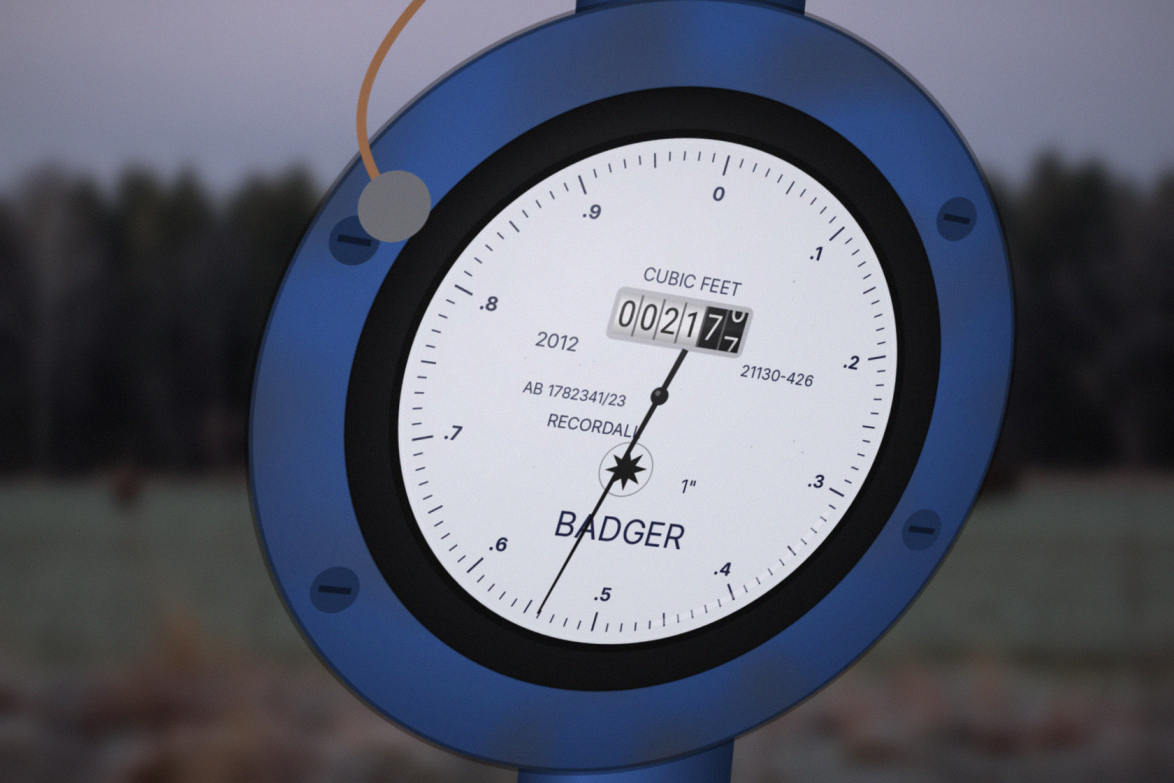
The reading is 2176.54 ft³
